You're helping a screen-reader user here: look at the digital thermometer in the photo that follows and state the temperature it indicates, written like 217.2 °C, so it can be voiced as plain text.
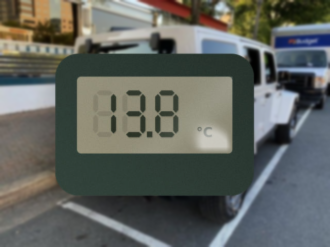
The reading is 13.8 °C
